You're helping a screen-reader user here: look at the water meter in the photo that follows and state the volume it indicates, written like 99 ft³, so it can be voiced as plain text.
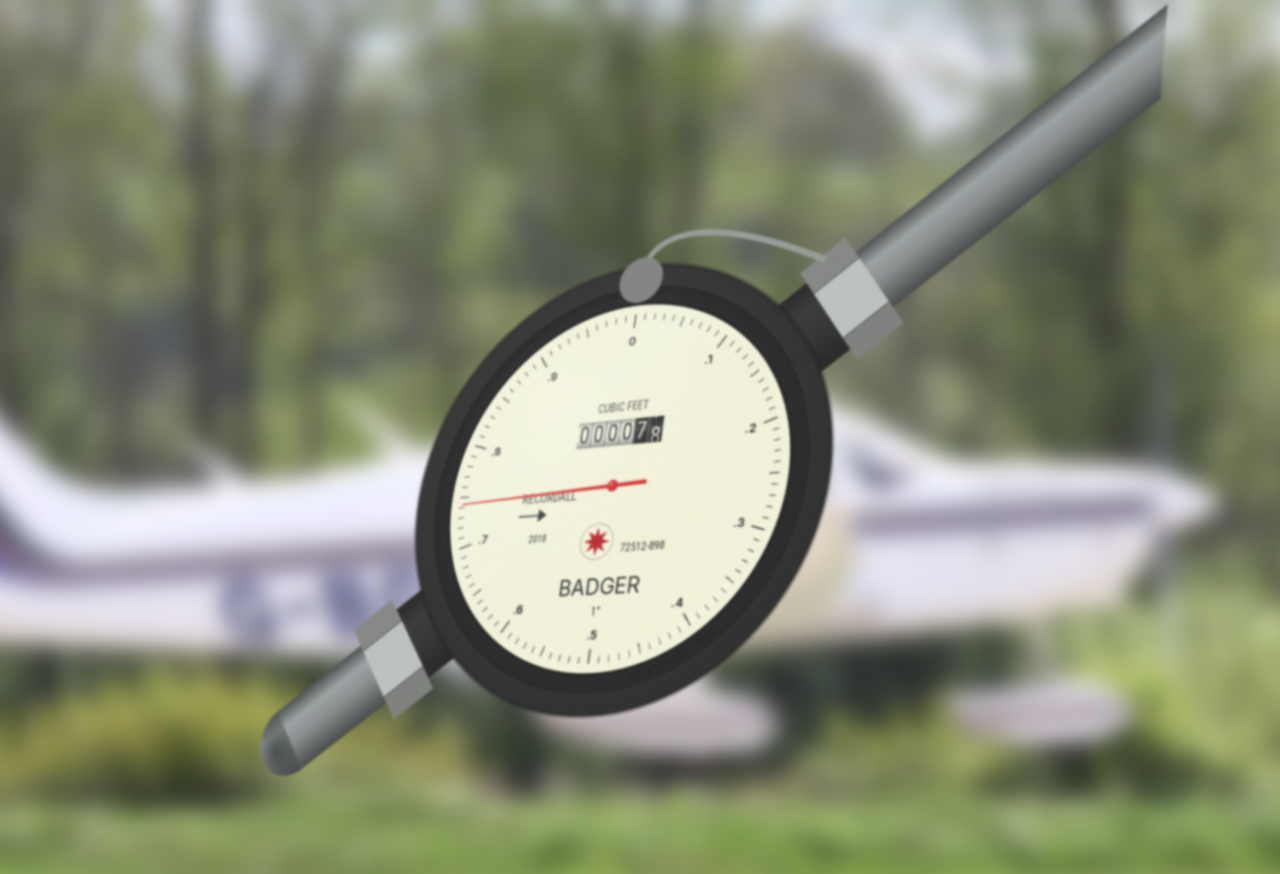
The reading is 77.74 ft³
